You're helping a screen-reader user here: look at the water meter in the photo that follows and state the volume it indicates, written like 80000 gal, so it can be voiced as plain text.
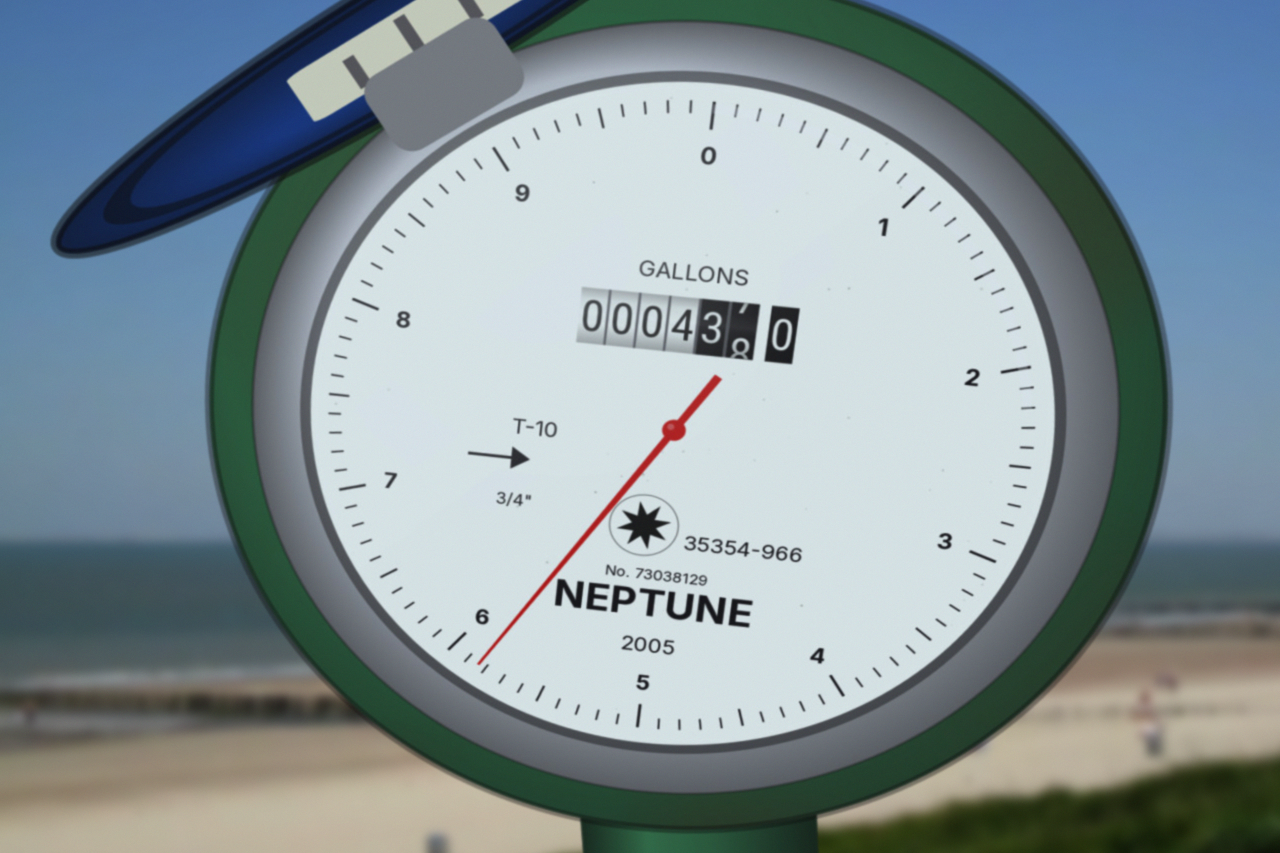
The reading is 4375.8 gal
